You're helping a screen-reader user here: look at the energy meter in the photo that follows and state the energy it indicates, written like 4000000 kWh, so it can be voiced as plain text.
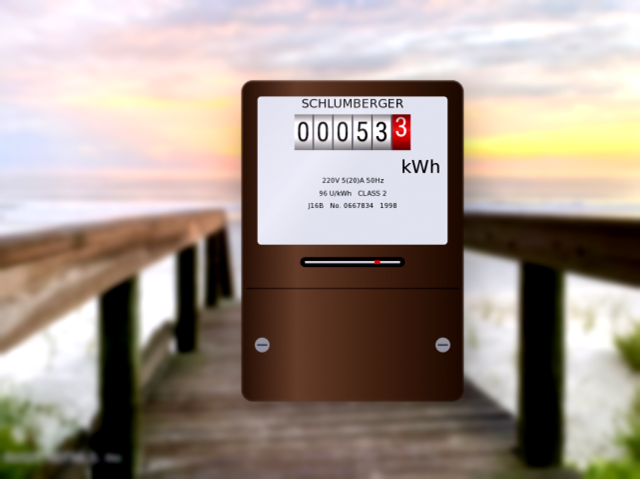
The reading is 53.3 kWh
